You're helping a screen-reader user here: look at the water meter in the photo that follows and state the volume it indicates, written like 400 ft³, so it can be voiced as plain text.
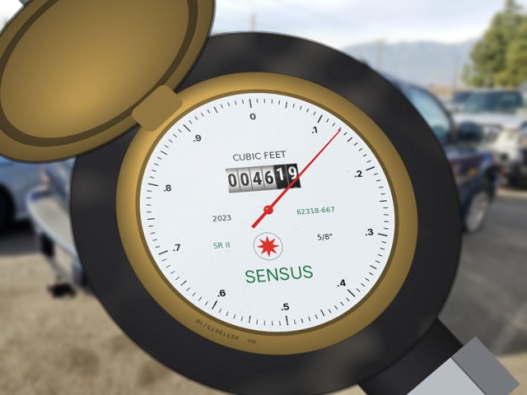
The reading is 4619.13 ft³
